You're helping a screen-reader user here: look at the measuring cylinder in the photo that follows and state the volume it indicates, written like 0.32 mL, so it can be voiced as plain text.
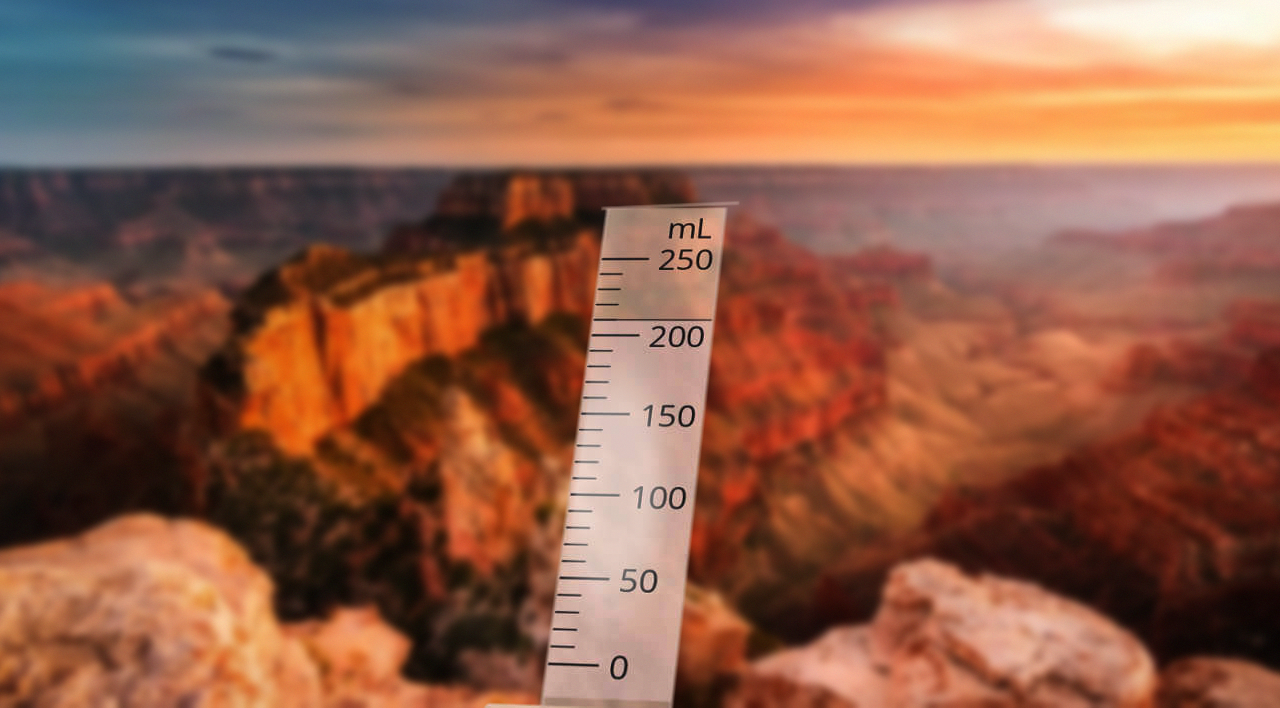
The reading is 210 mL
